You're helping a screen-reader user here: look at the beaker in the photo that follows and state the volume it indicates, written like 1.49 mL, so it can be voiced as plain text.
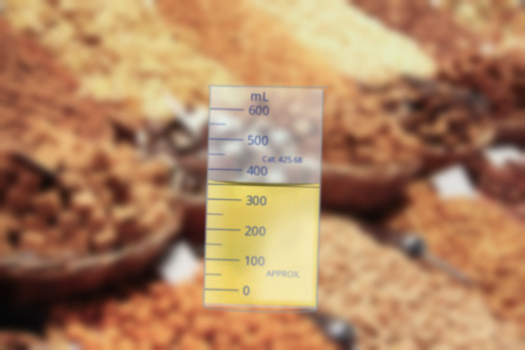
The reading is 350 mL
